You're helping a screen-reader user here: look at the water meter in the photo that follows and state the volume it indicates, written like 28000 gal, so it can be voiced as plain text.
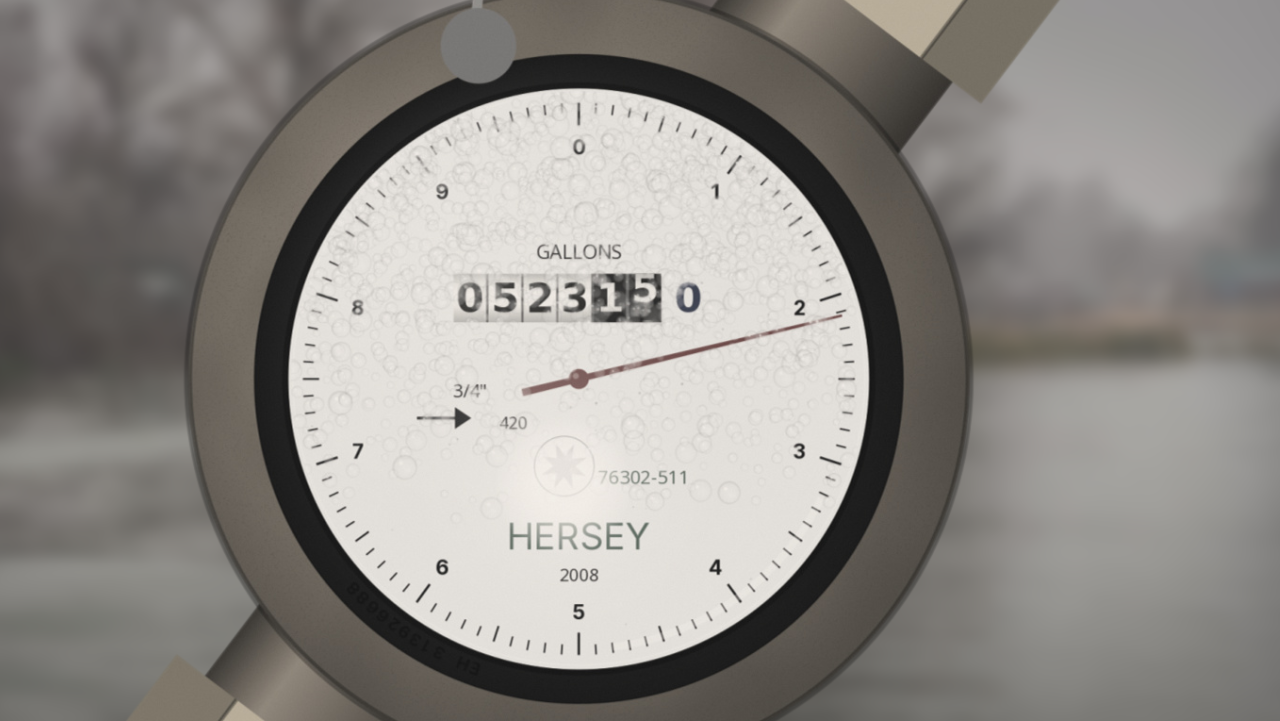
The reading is 523152.1 gal
